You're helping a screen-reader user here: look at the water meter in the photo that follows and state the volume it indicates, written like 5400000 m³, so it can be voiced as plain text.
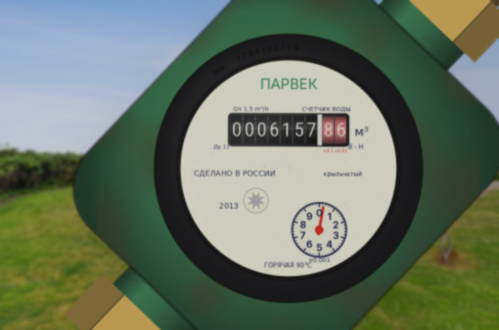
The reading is 6157.860 m³
